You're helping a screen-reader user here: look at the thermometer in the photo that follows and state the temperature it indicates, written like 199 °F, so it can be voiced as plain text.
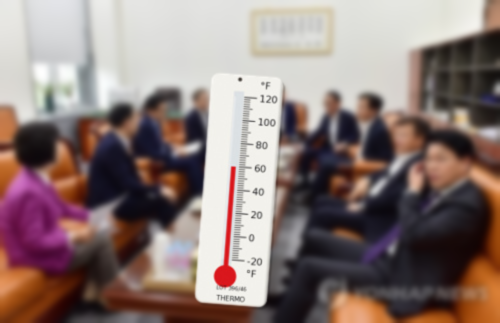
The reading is 60 °F
